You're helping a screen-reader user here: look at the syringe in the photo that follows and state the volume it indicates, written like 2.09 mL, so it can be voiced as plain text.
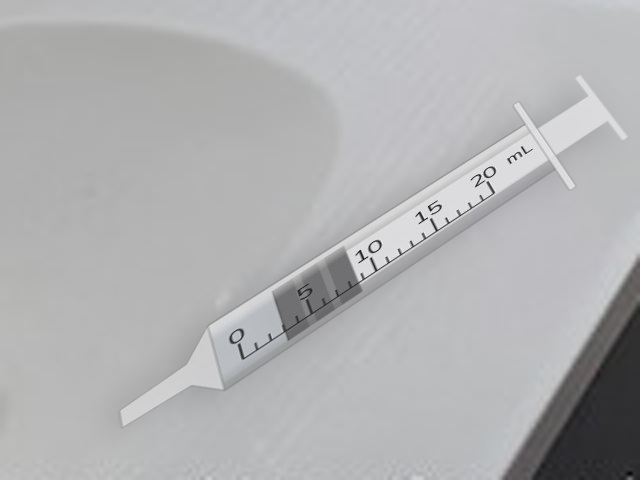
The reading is 3 mL
